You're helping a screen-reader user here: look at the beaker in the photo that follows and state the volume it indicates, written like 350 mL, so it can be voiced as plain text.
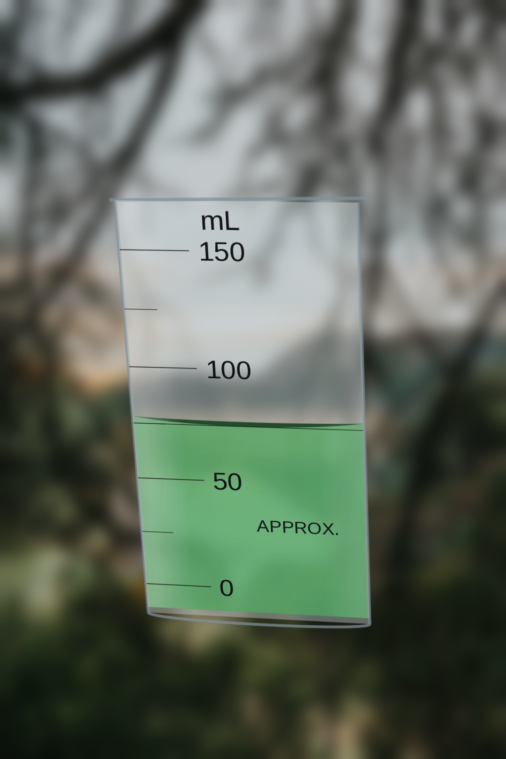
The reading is 75 mL
